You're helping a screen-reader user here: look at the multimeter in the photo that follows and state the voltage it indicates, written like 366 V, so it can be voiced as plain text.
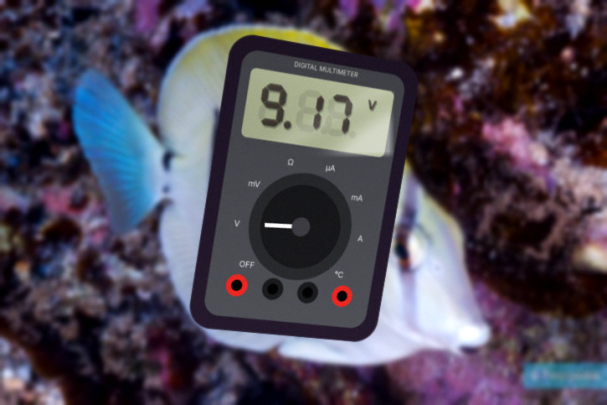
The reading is 9.17 V
